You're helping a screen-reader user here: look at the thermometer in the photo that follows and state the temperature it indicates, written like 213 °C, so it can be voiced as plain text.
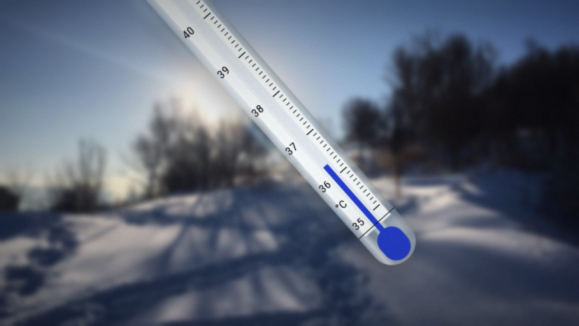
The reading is 36.3 °C
